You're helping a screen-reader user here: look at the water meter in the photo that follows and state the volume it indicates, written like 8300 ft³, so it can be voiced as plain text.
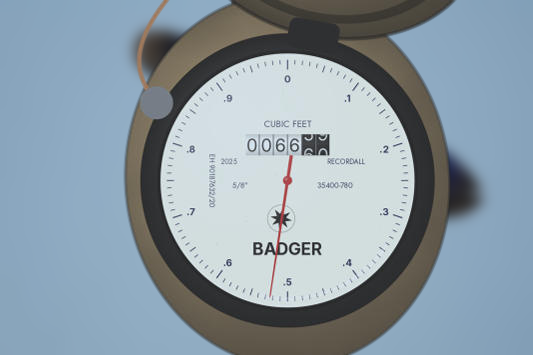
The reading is 6659.52 ft³
